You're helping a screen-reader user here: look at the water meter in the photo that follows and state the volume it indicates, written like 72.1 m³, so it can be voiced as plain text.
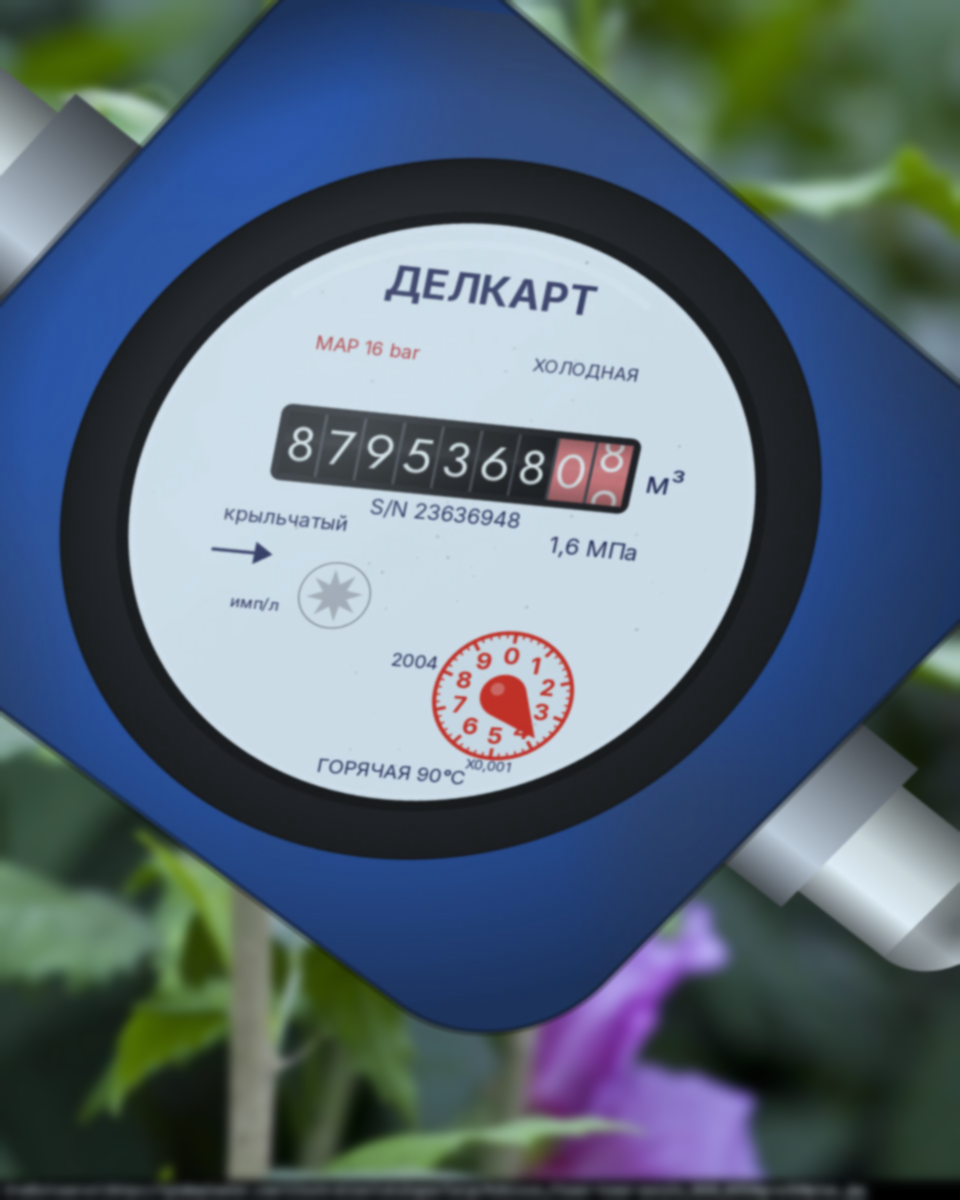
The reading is 8795368.083 m³
